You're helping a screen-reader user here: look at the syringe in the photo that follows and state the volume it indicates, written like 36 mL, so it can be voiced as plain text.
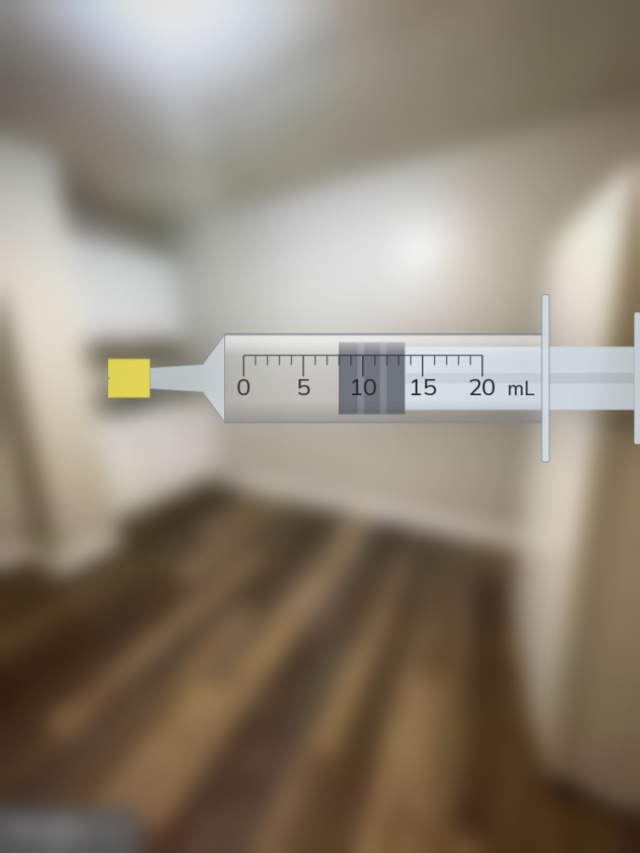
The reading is 8 mL
